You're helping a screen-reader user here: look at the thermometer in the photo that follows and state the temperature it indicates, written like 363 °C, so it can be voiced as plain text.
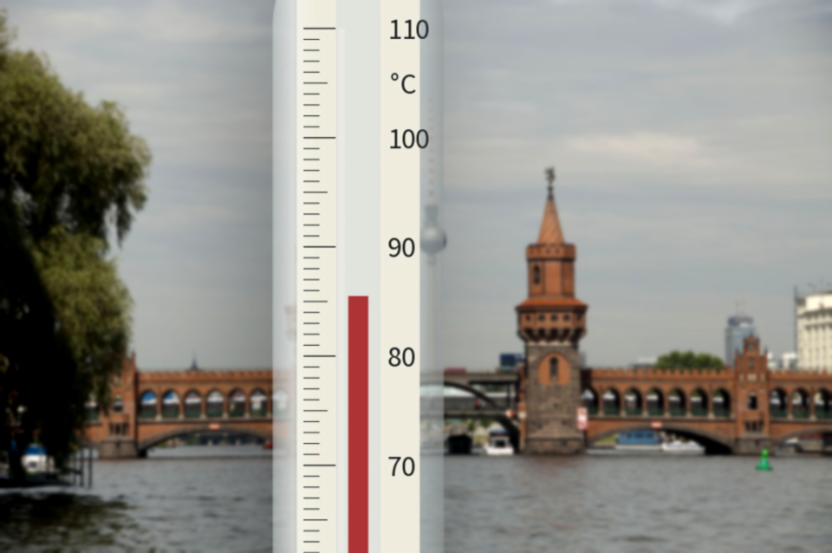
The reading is 85.5 °C
